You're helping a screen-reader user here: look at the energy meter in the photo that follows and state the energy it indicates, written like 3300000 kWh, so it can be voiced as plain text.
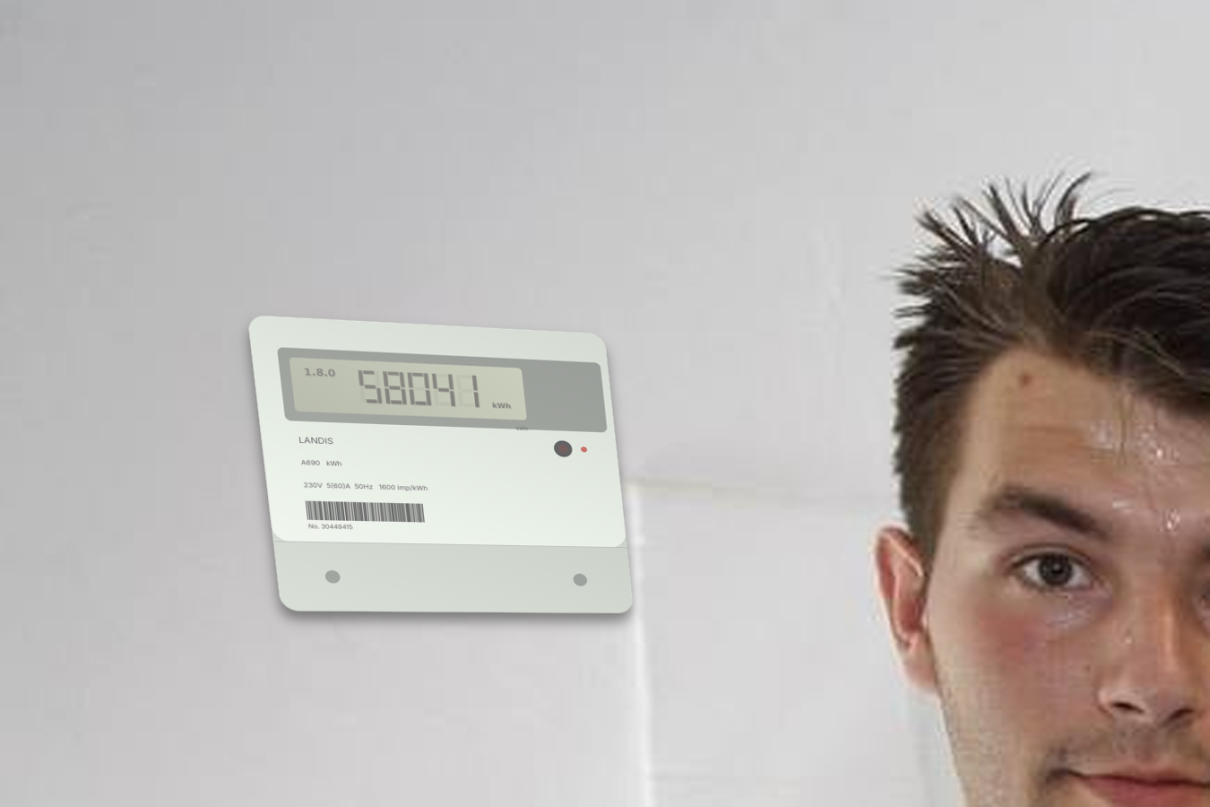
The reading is 58041 kWh
